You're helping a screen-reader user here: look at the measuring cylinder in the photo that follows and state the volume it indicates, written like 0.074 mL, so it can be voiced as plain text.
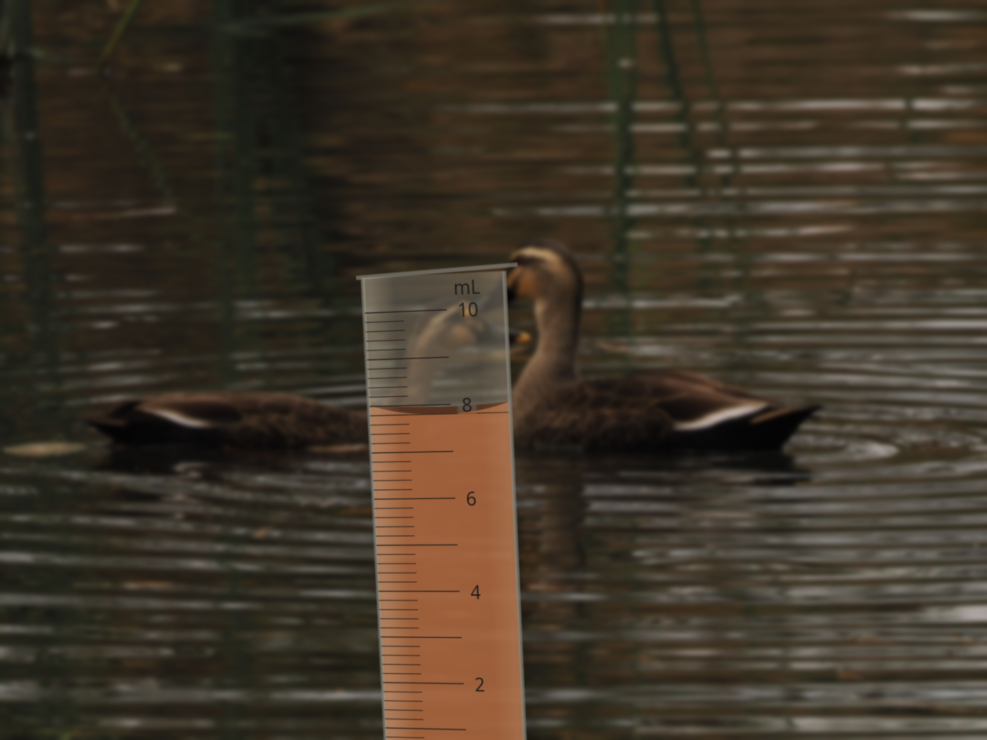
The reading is 7.8 mL
